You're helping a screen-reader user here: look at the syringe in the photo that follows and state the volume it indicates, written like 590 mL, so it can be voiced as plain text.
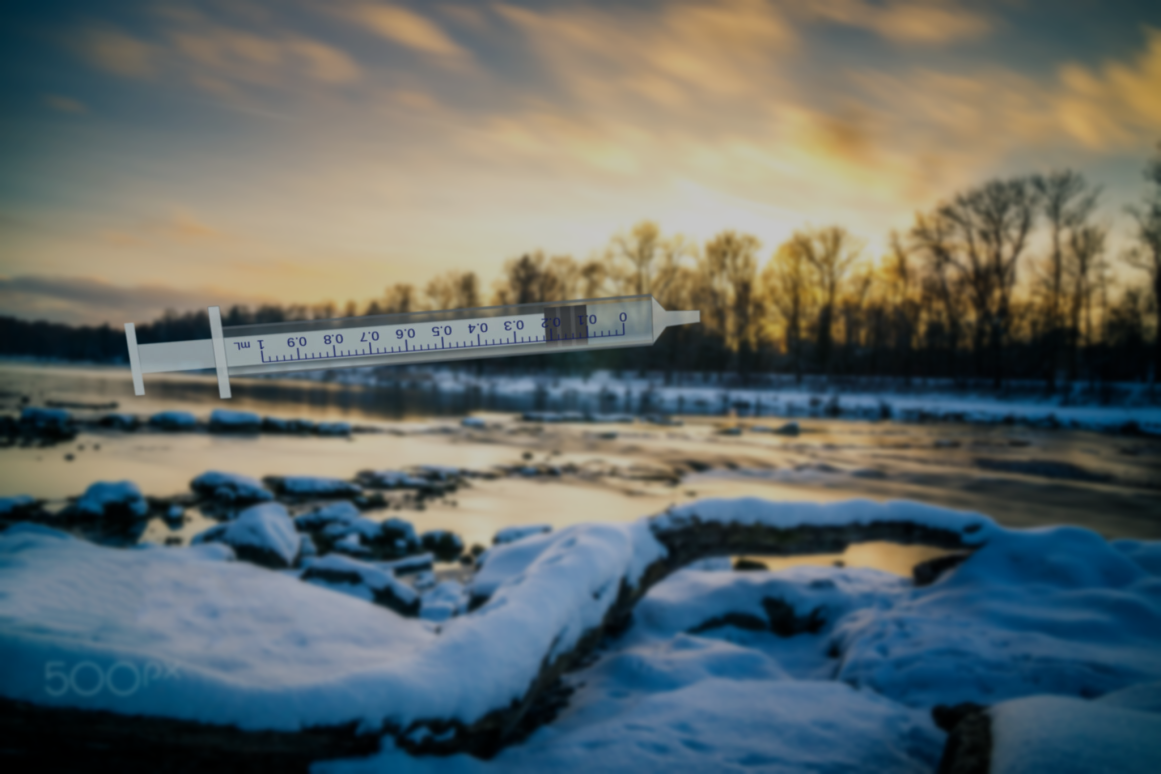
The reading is 0.1 mL
